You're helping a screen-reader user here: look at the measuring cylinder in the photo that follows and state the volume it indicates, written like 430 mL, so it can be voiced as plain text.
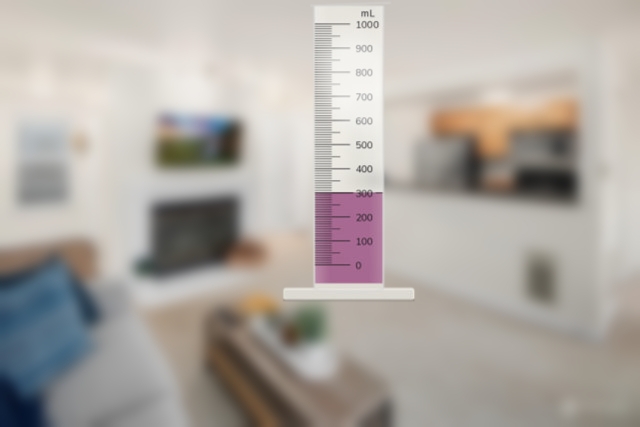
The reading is 300 mL
